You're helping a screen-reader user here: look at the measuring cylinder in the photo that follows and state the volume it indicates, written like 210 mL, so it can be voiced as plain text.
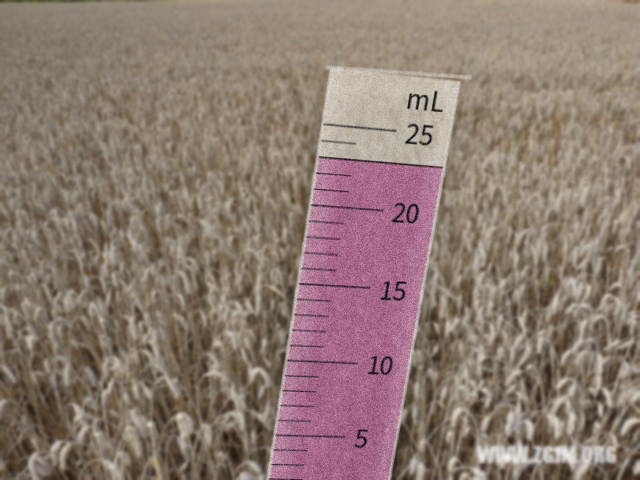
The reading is 23 mL
